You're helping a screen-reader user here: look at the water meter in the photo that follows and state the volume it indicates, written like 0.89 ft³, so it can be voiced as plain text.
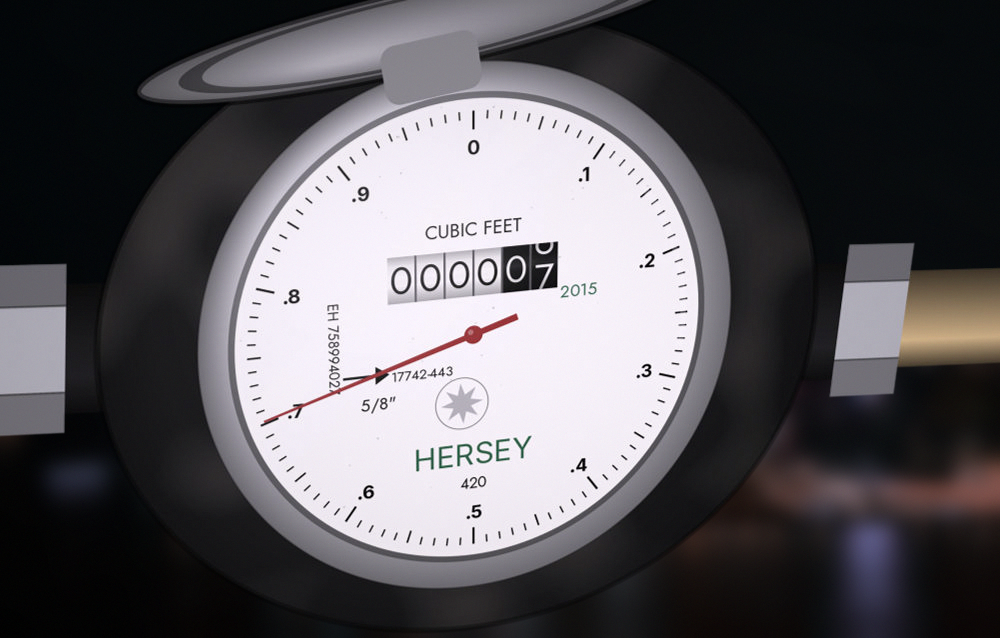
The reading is 6.70 ft³
